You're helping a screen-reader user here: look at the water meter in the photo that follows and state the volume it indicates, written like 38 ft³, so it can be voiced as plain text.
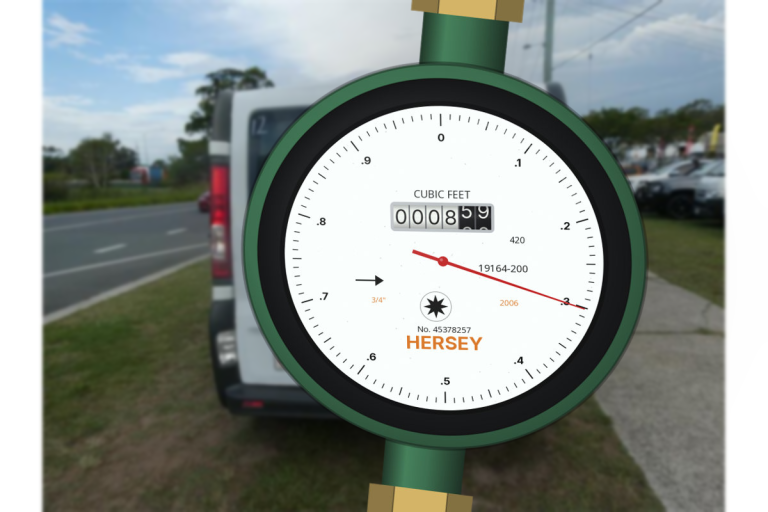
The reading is 859.30 ft³
